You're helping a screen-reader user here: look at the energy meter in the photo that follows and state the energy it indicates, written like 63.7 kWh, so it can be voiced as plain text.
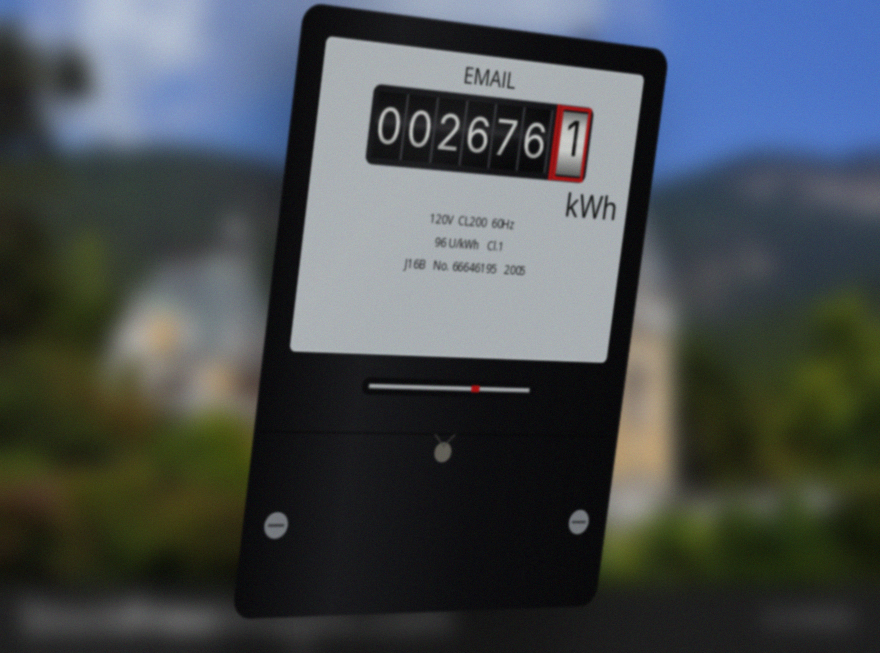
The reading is 2676.1 kWh
